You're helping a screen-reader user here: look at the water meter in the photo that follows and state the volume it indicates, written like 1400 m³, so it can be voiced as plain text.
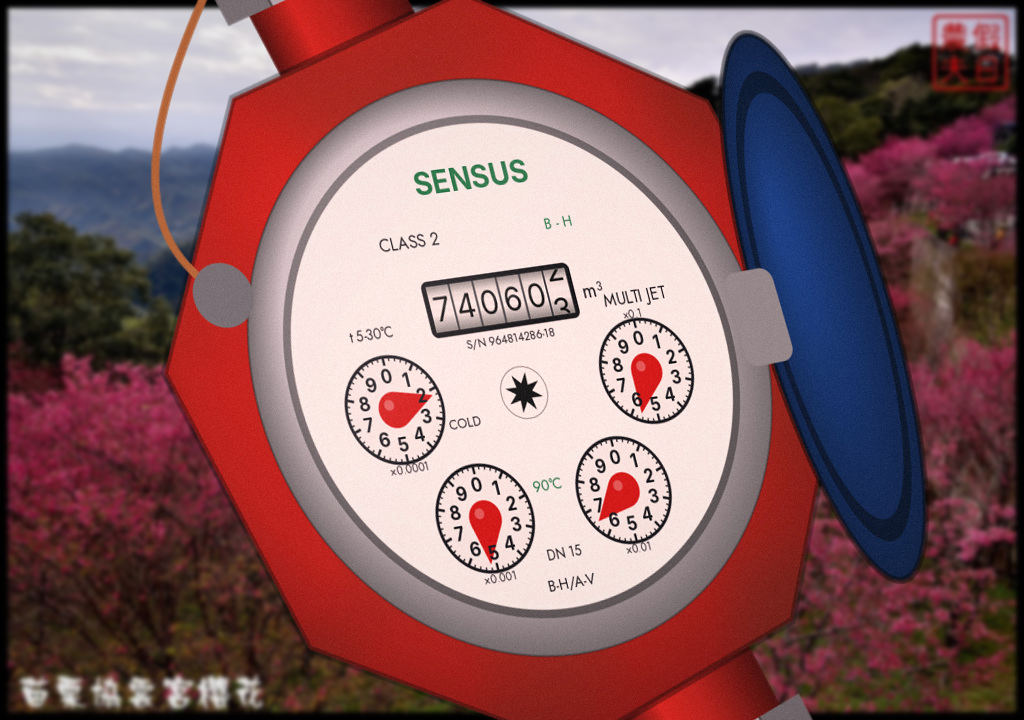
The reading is 740602.5652 m³
